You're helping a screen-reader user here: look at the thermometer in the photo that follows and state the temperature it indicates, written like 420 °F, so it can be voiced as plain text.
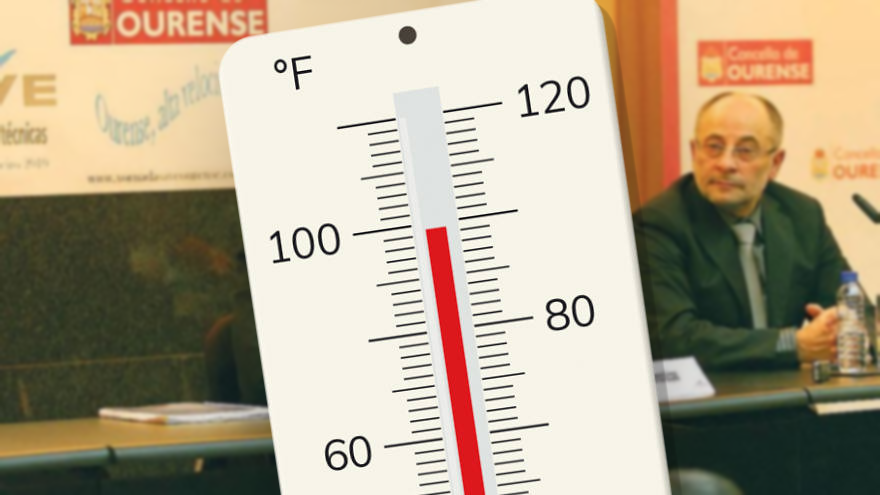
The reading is 99 °F
